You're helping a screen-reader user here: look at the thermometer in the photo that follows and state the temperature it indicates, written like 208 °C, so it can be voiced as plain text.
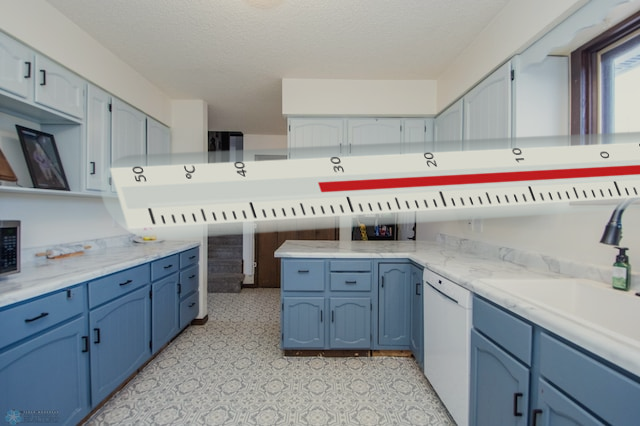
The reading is 32.5 °C
